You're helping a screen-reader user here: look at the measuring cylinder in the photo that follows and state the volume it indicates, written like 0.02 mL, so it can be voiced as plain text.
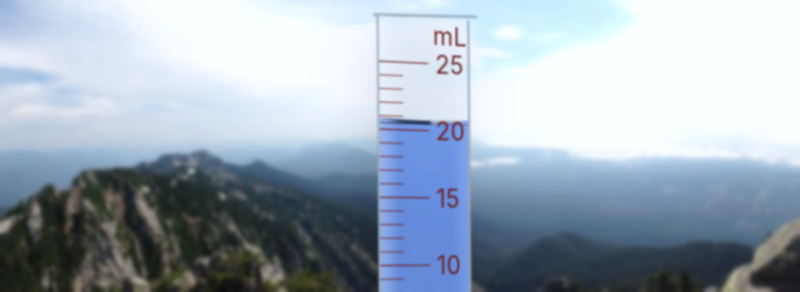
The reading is 20.5 mL
